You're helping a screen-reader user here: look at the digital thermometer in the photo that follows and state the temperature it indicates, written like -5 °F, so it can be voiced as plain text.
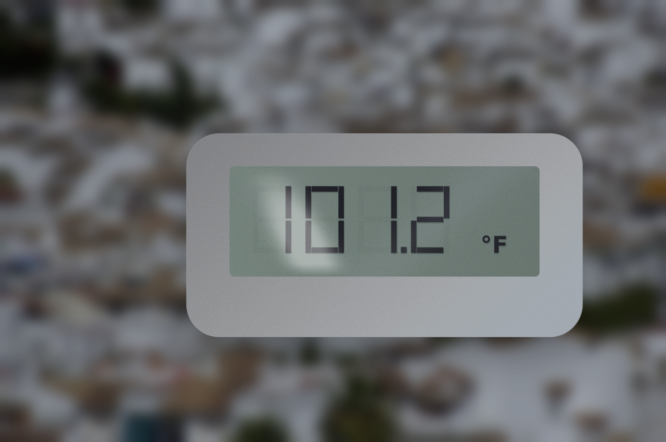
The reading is 101.2 °F
